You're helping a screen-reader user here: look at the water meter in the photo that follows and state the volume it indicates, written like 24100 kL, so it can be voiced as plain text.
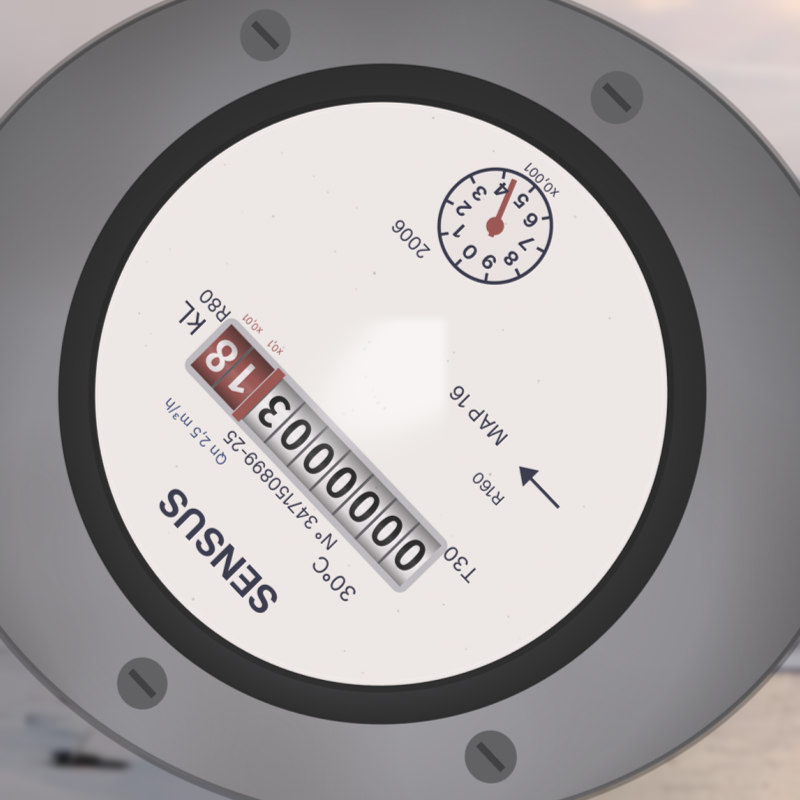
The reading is 3.184 kL
